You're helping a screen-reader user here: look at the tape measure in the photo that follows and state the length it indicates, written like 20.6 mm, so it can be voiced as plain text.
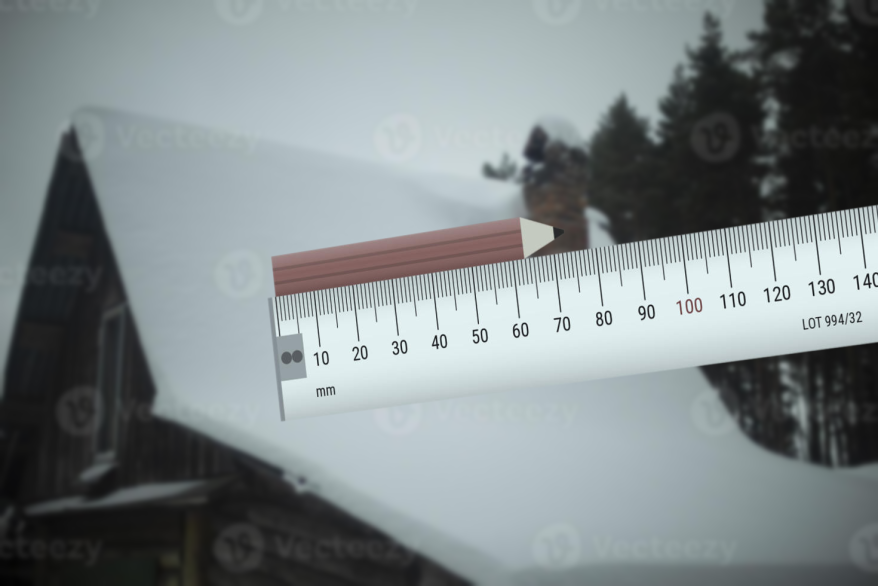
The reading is 73 mm
